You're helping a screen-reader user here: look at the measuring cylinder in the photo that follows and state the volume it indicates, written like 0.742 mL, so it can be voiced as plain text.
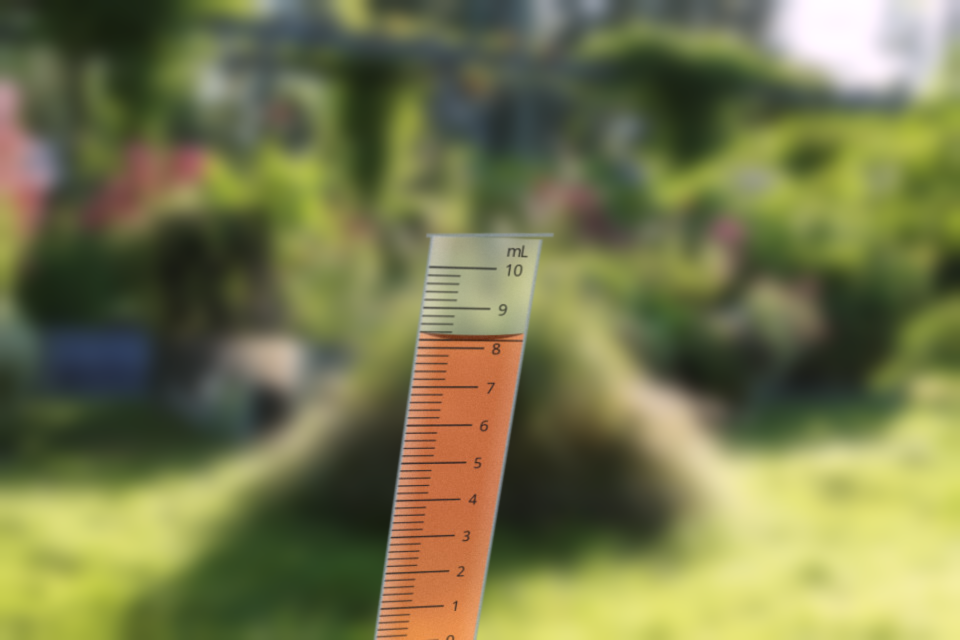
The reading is 8.2 mL
